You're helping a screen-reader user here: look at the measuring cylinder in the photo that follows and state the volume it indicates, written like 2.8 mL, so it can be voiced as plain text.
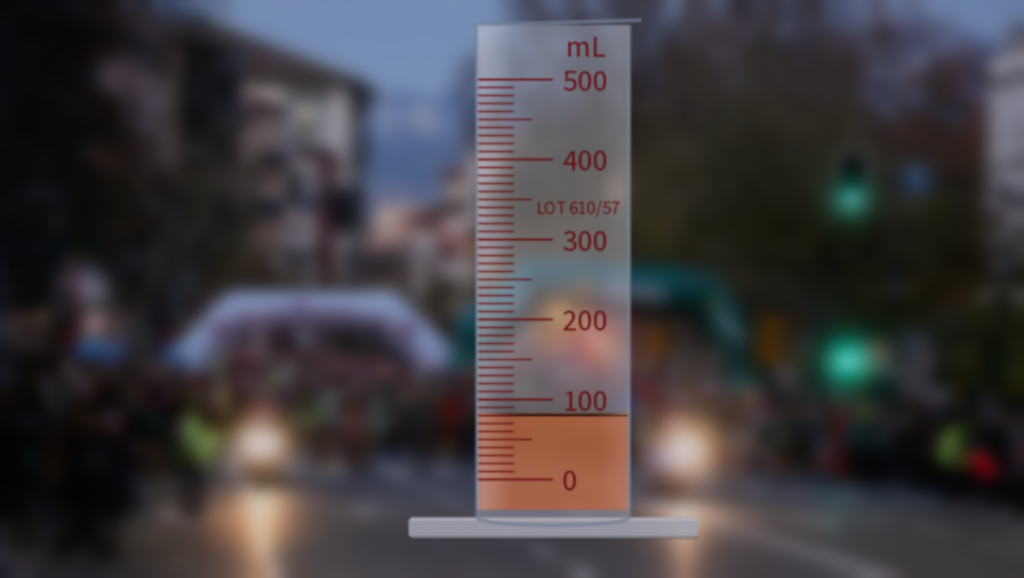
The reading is 80 mL
